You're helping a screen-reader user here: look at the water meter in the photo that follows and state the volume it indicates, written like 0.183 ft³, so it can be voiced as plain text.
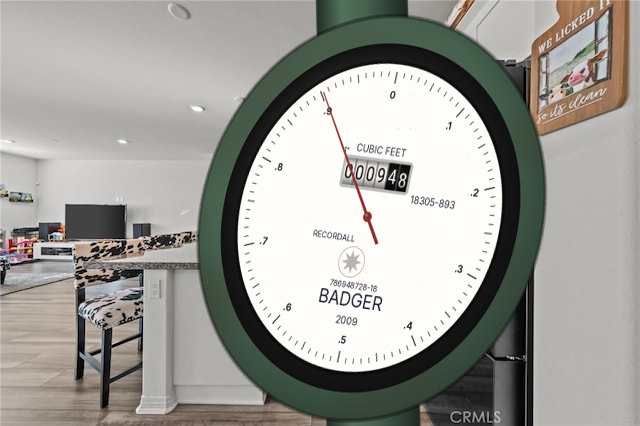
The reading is 947.90 ft³
